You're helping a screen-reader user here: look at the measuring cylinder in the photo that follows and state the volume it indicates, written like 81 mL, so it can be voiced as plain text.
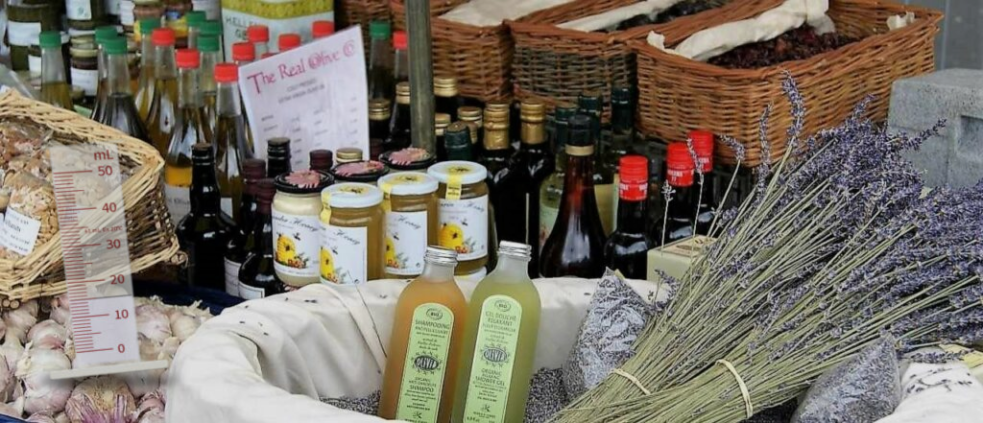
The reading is 15 mL
